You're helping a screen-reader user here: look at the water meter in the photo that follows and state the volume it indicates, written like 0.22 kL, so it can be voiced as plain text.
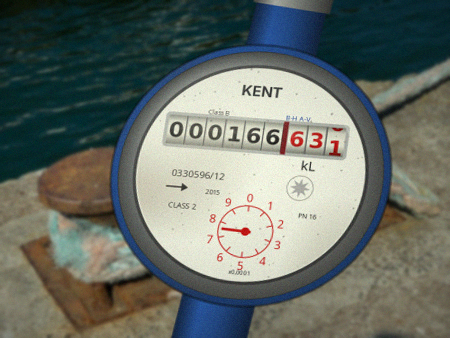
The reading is 166.6307 kL
